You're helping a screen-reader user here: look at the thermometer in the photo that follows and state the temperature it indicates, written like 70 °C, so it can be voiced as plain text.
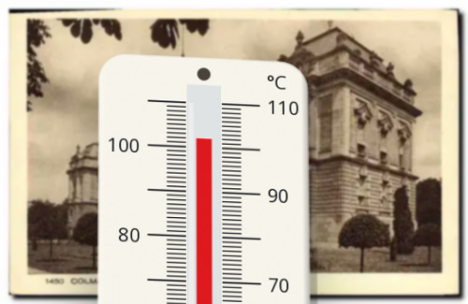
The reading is 102 °C
